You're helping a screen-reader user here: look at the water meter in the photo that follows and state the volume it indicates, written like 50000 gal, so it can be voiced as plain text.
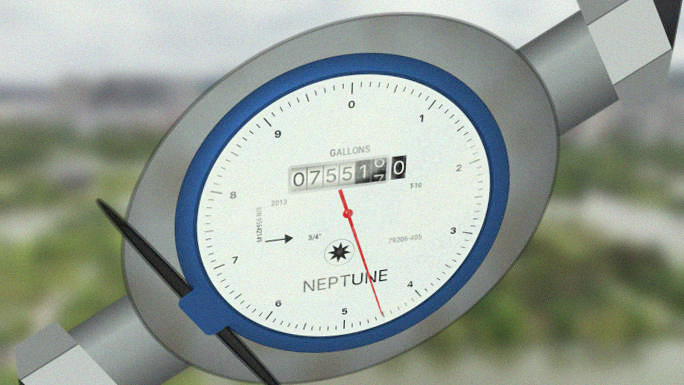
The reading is 755164.5 gal
